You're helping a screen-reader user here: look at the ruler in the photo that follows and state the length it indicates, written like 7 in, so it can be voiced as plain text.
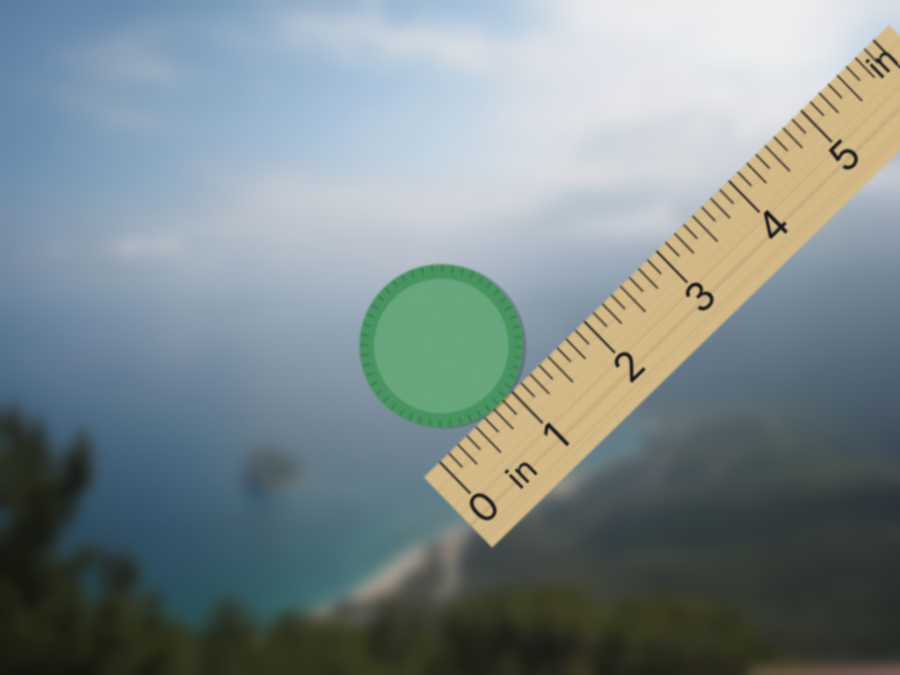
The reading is 1.625 in
